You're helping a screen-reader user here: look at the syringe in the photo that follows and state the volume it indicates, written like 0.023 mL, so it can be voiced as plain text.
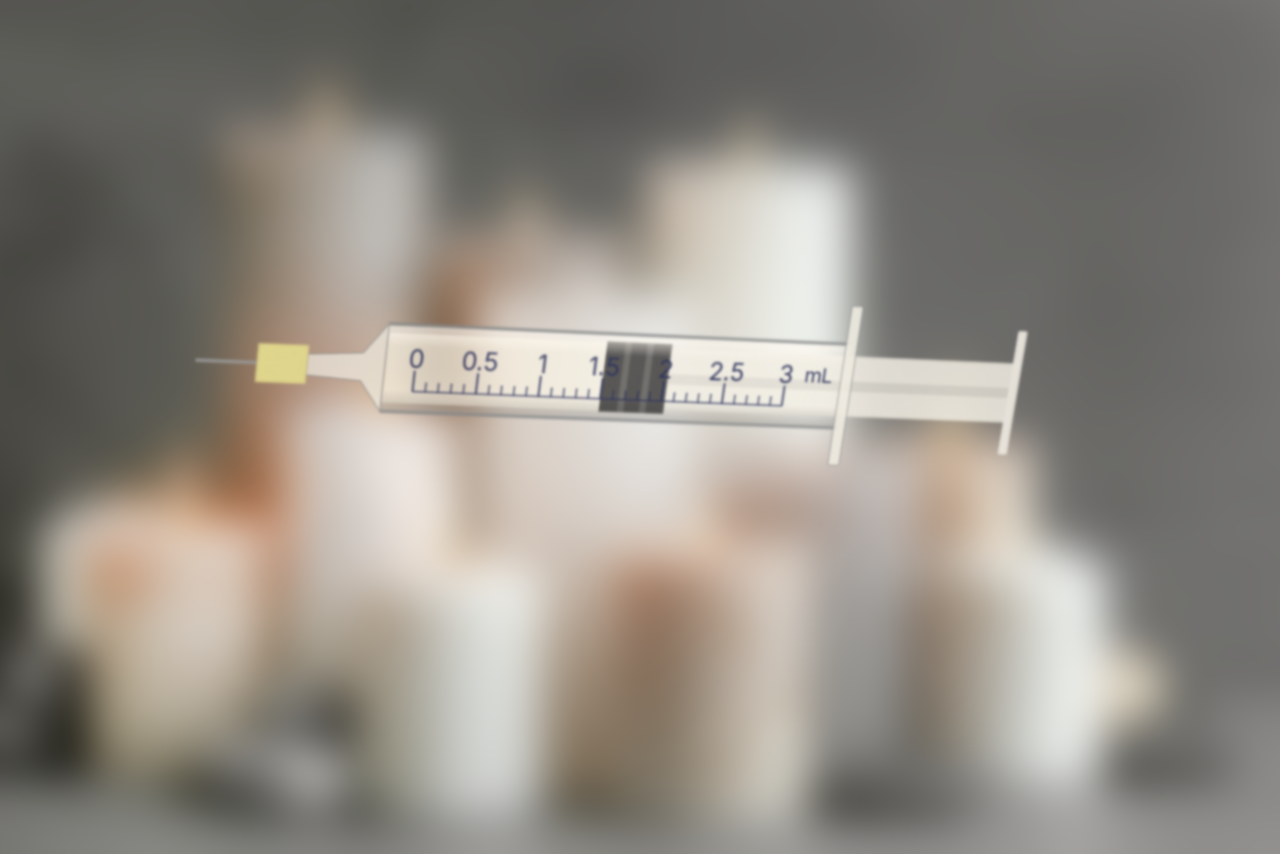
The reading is 1.5 mL
